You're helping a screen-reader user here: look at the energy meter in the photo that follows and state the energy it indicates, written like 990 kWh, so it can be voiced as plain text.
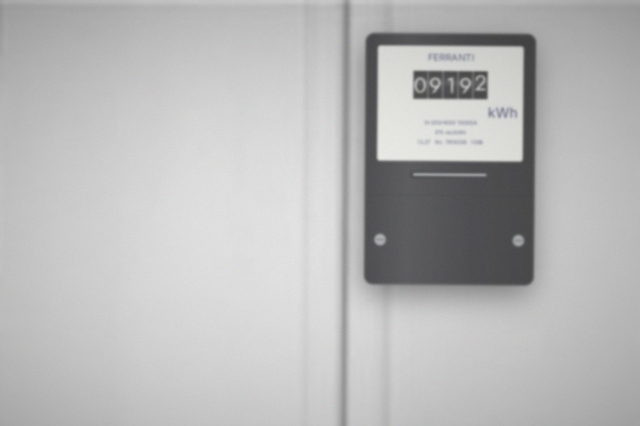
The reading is 9192 kWh
